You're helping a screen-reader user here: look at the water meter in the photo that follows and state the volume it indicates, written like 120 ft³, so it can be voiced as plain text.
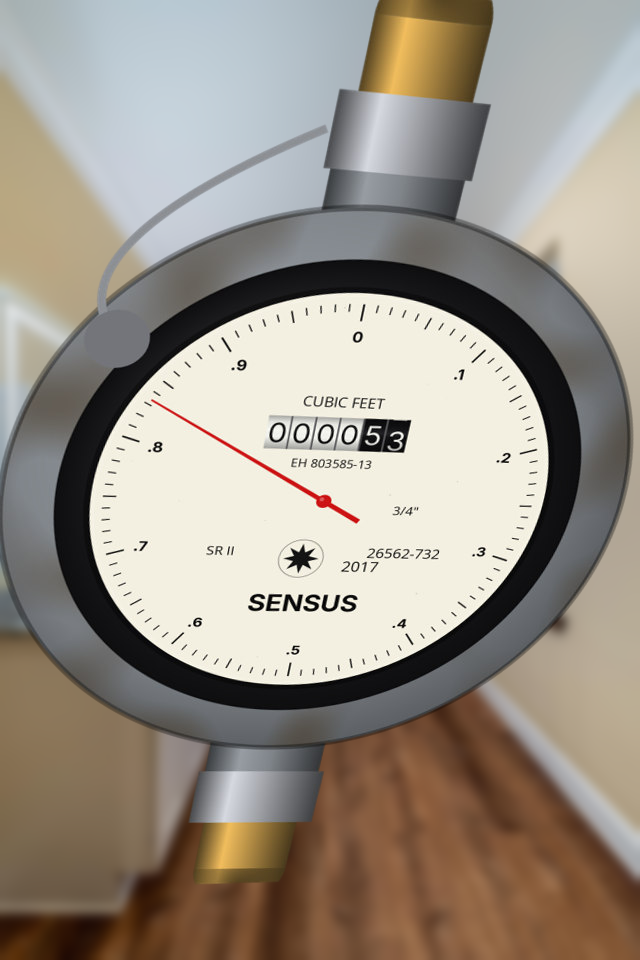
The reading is 52.83 ft³
